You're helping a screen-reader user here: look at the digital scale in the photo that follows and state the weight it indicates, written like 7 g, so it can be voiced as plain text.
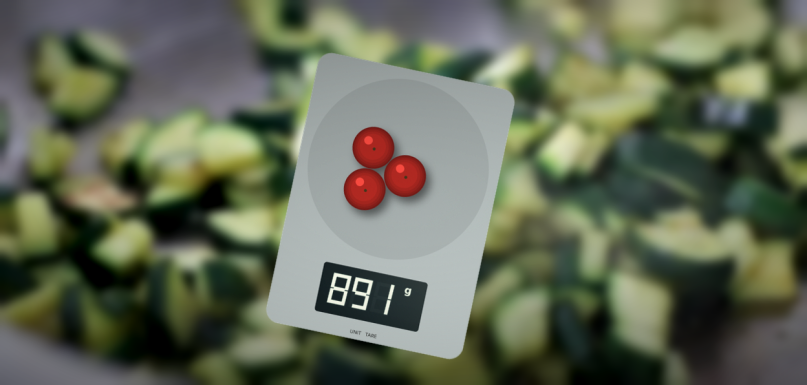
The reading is 891 g
